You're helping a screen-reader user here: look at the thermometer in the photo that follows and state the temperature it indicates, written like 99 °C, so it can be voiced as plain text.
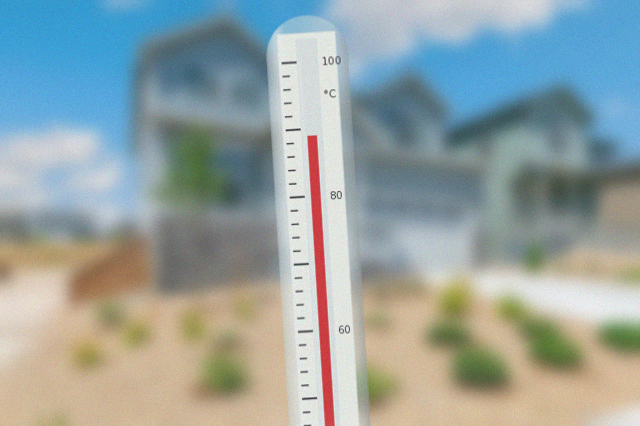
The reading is 89 °C
